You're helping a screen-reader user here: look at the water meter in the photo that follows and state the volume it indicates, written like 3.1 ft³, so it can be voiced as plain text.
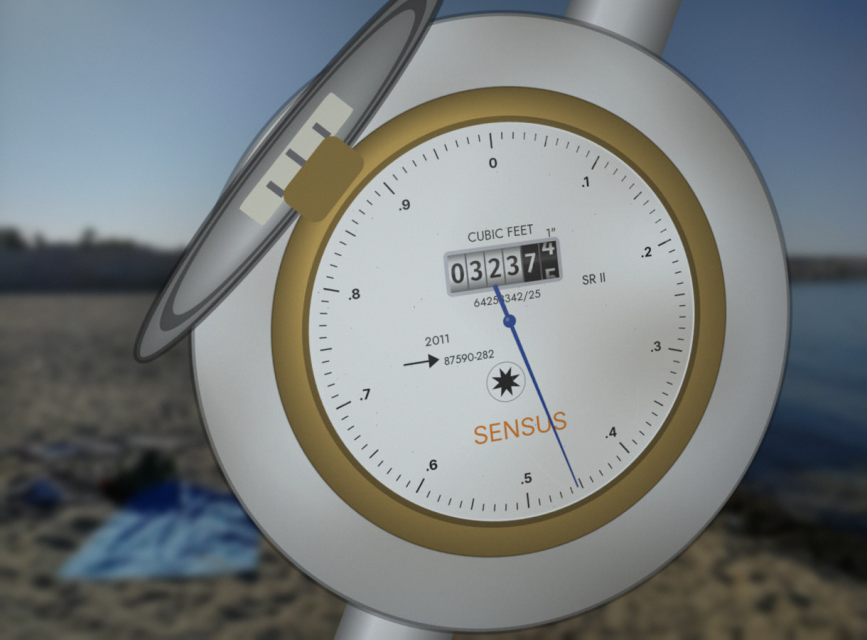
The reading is 32374.45 ft³
